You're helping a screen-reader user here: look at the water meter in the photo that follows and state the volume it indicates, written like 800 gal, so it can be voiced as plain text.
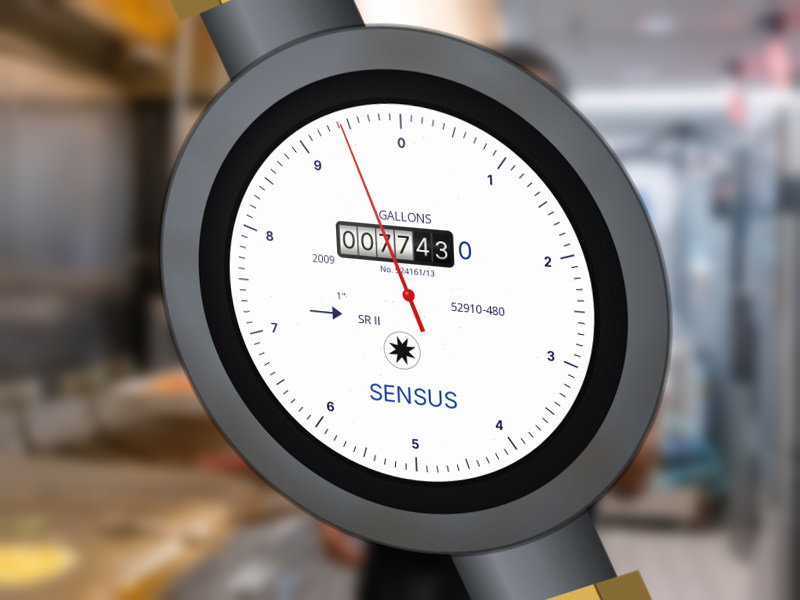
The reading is 77429.4 gal
